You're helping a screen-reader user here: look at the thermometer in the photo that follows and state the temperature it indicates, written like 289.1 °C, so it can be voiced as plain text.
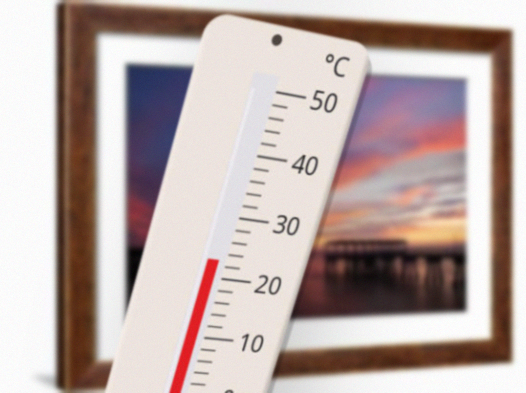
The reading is 23 °C
